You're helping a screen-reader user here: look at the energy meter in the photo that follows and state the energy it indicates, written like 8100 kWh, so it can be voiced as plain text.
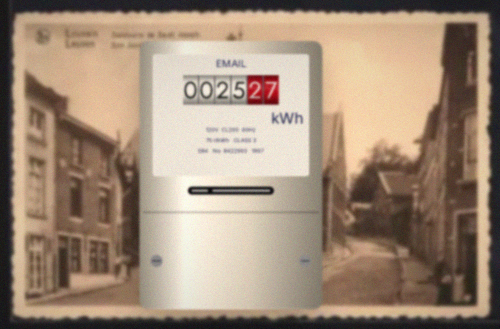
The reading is 25.27 kWh
